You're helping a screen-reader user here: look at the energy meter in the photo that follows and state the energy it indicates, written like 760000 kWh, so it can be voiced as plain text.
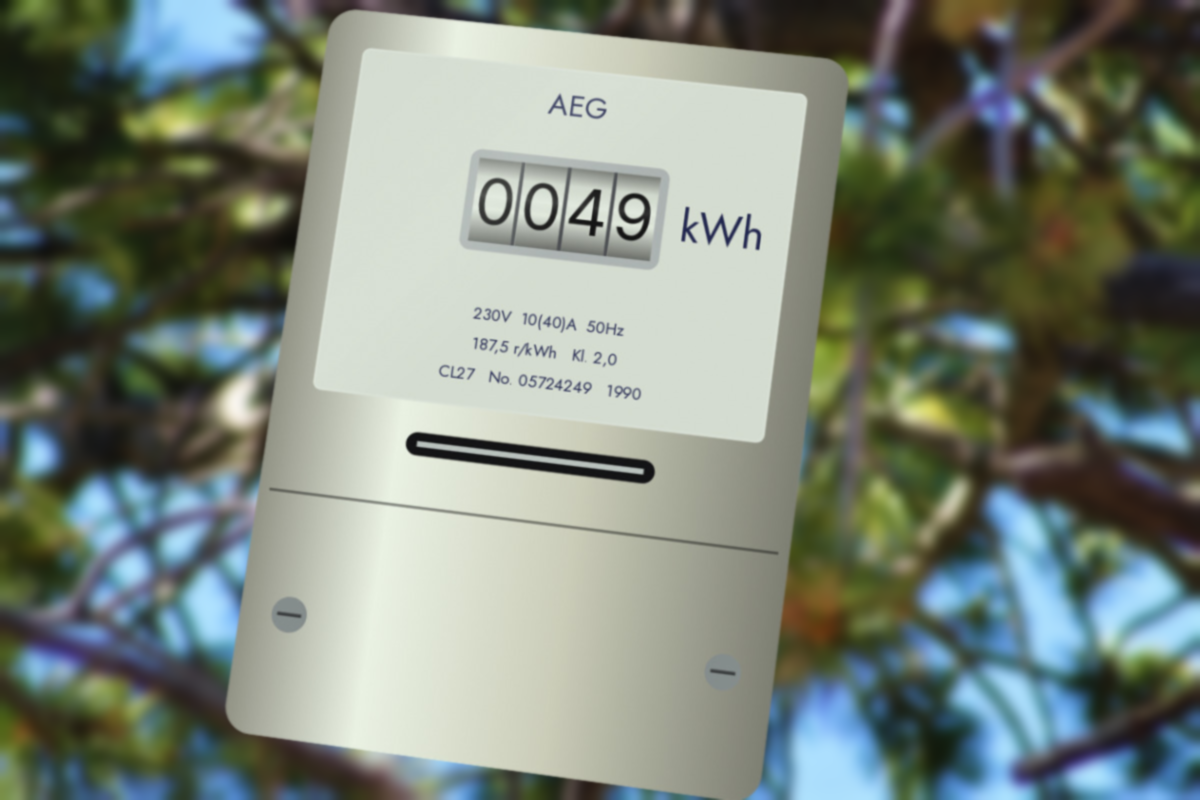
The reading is 49 kWh
